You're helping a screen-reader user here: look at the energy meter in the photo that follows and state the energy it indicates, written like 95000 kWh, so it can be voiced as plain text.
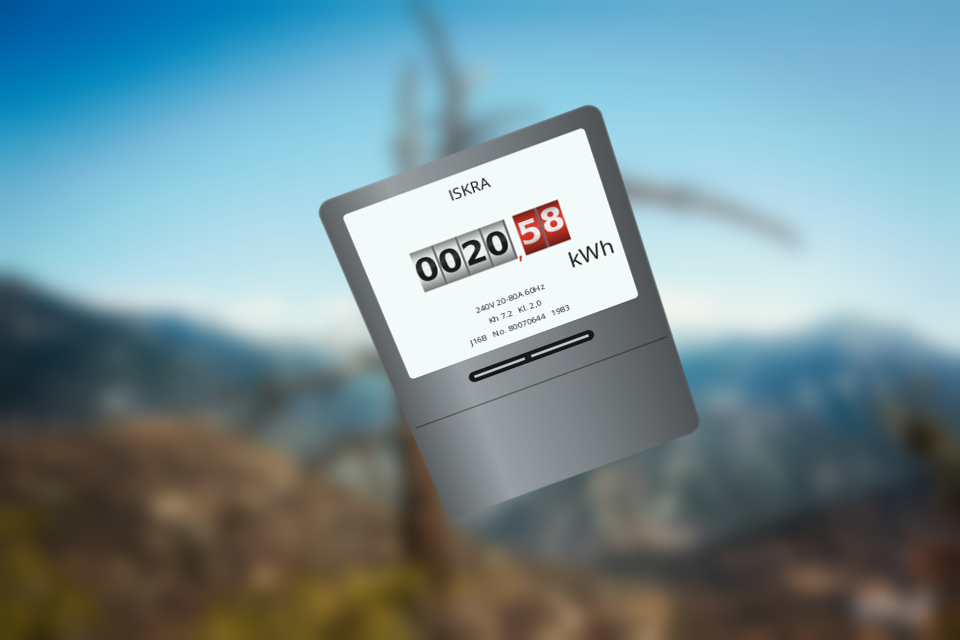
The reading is 20.58 kWh
